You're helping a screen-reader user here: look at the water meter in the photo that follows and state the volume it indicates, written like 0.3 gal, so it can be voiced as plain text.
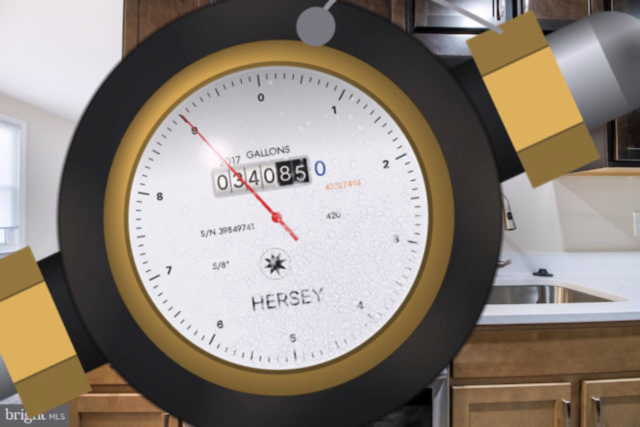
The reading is 340849.0 gal
